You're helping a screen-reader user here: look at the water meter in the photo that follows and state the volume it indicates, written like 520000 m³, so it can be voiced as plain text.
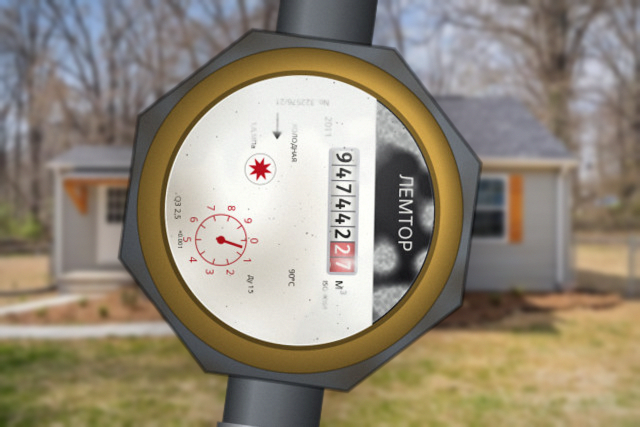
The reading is 947442.270 m³
